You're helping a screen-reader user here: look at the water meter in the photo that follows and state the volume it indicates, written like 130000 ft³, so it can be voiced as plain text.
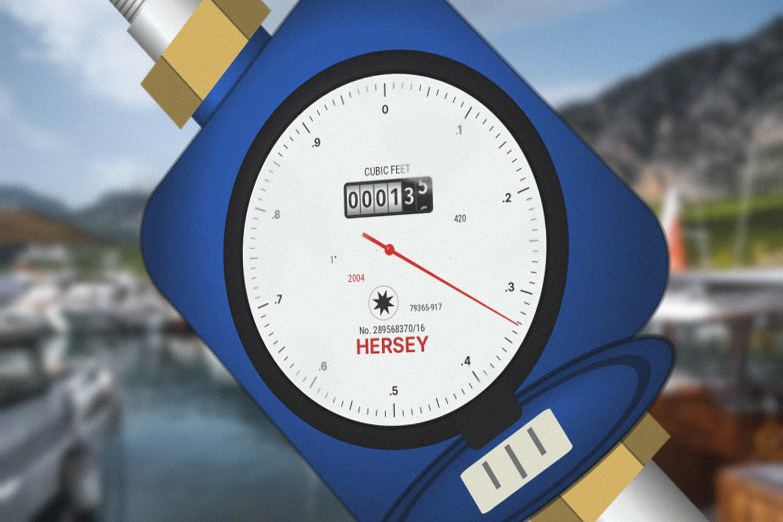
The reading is 135.33 ft³
